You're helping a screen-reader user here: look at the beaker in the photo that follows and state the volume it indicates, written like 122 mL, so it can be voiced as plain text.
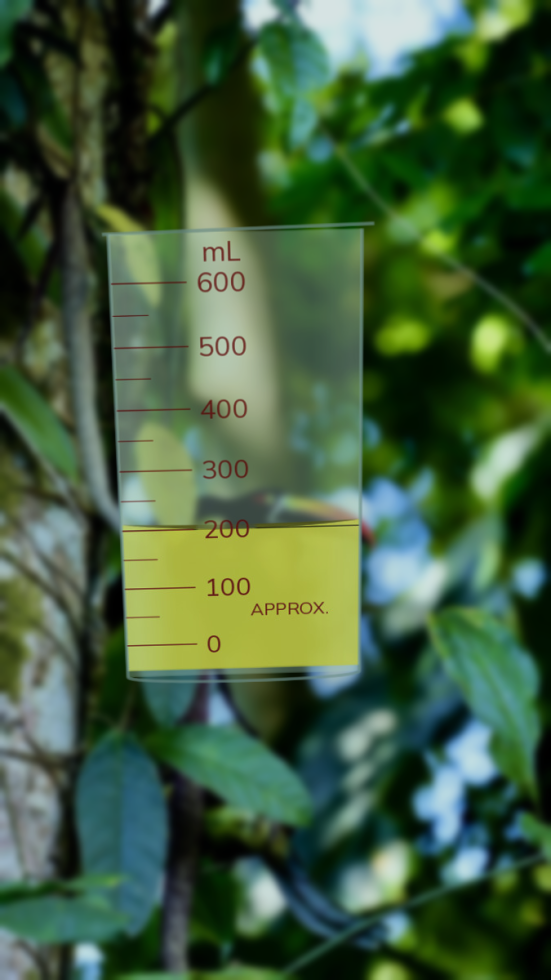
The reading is 200 mL
